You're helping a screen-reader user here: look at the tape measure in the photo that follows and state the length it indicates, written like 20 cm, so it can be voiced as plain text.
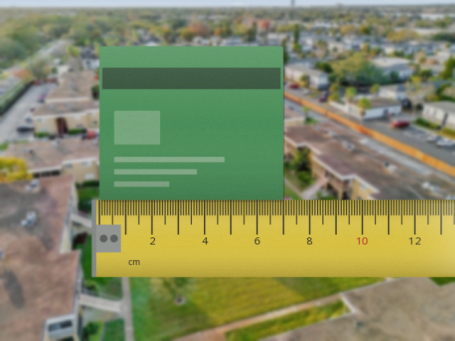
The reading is 7 cm
